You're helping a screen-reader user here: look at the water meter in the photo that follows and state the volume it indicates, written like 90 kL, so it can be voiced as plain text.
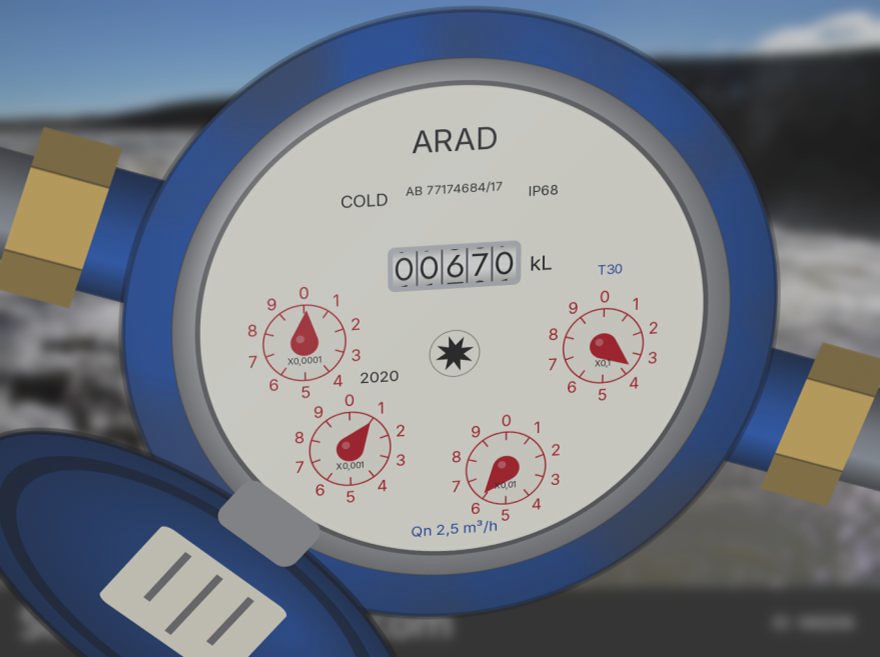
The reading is 670.3610 kL
